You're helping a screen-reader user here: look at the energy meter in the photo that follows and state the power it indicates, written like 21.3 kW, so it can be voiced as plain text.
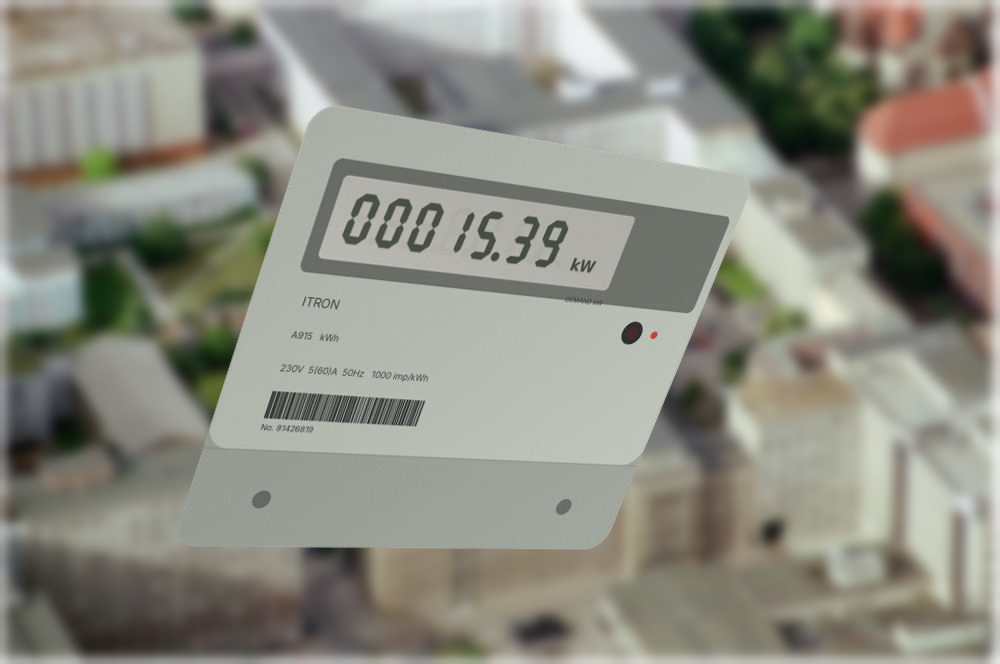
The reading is 15.39 kW
